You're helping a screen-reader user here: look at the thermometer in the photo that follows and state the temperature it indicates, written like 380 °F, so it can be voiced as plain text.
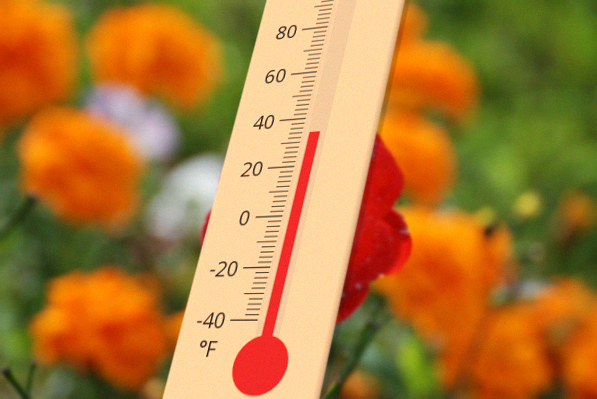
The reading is 34 °F
